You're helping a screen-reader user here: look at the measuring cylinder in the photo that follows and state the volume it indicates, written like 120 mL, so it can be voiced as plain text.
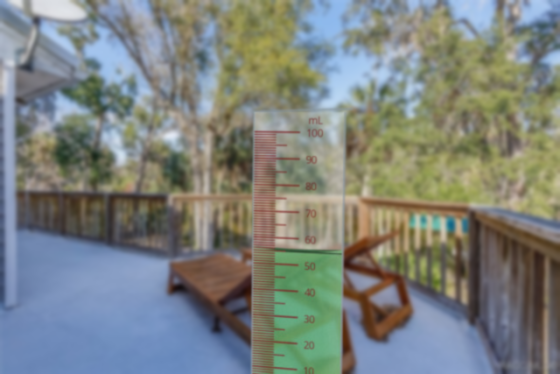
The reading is 55 mL
